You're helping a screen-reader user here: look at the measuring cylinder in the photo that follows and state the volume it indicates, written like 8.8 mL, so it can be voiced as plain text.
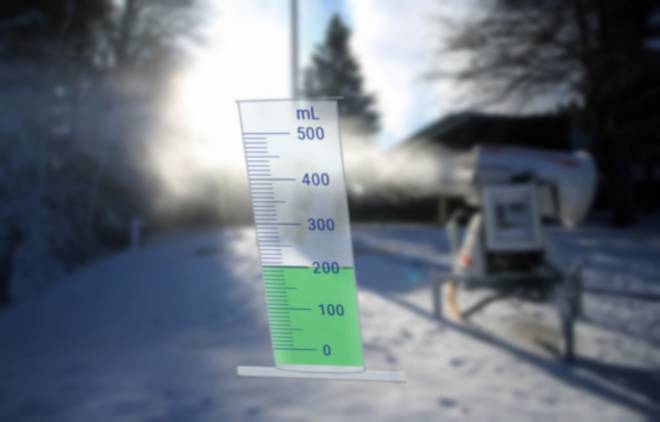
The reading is 200 mL
